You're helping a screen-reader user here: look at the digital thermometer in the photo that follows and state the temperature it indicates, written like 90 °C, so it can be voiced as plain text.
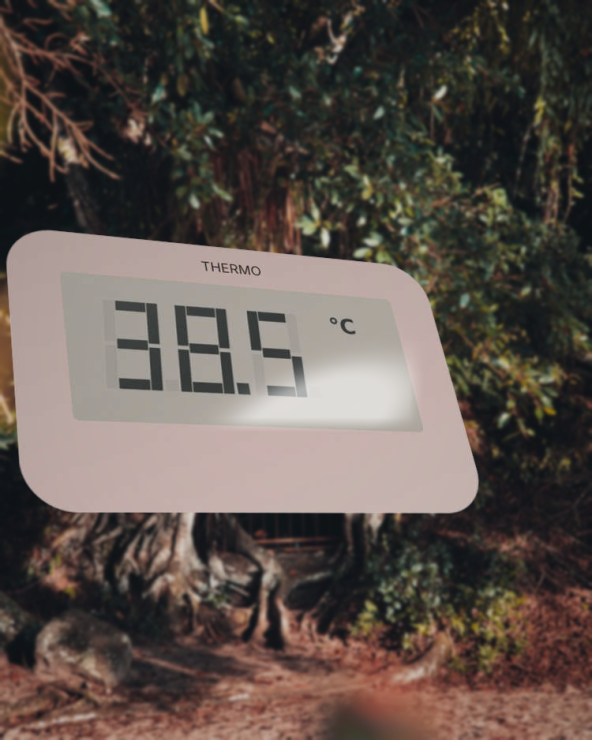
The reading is 38.5 °C
